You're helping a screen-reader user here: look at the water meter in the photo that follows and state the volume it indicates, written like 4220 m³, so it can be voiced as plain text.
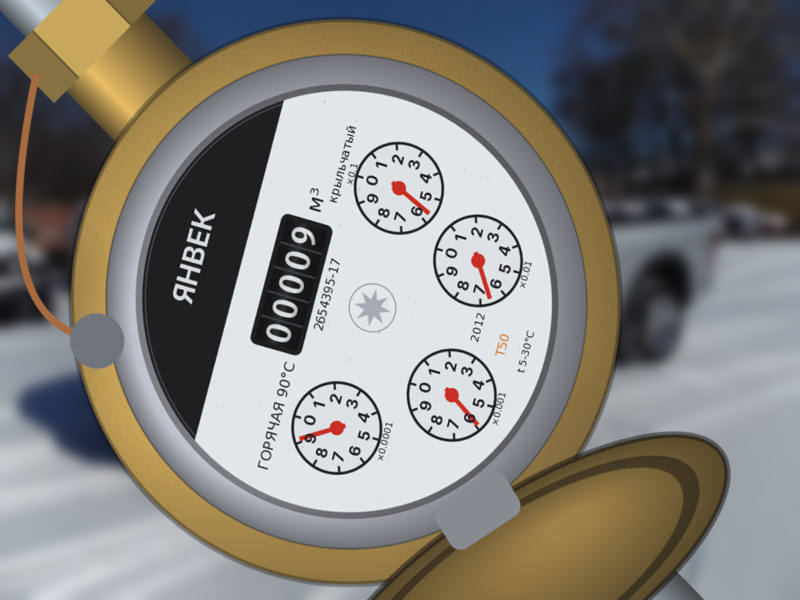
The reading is 9.5659 m³
